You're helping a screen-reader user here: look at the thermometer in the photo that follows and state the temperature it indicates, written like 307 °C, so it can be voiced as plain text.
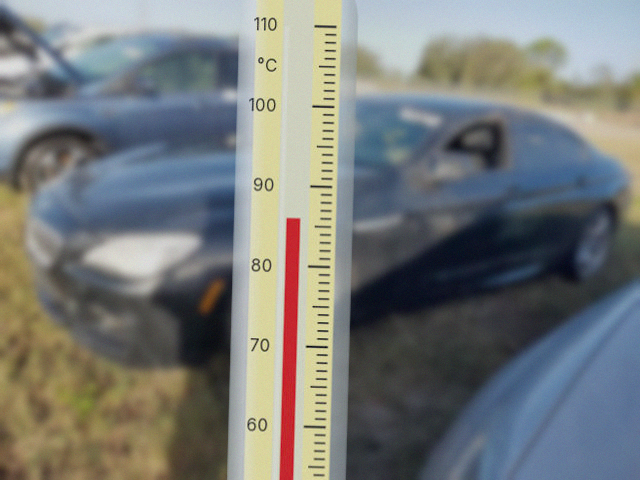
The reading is 86 °C
